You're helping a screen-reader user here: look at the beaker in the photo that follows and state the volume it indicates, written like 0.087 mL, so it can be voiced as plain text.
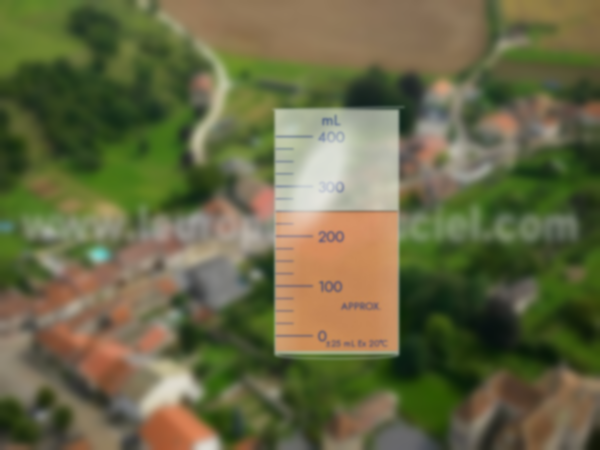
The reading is 250 mL
